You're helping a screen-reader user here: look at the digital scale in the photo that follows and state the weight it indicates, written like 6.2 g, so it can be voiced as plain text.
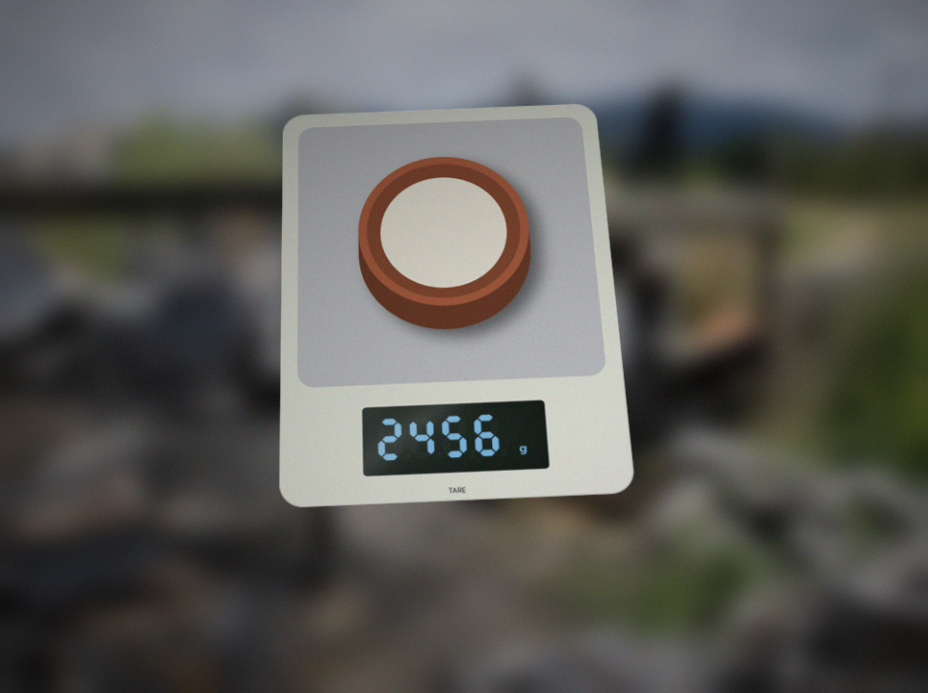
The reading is 2456 g
